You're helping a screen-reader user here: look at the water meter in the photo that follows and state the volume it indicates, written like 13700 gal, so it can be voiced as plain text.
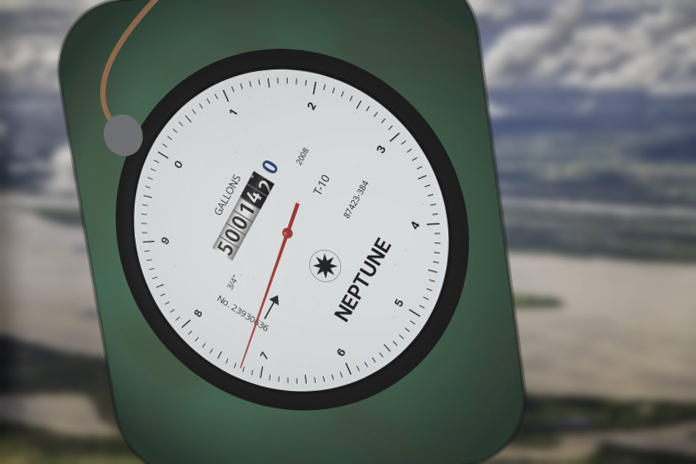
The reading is 5001417.2 gal
